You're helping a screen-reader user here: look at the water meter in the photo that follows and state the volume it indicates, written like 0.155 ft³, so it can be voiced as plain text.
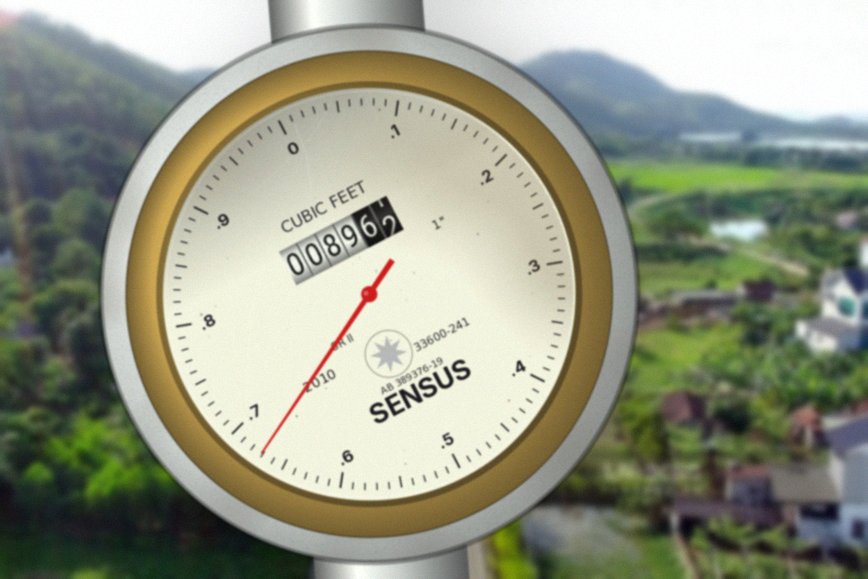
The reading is 8961.67 ft³
